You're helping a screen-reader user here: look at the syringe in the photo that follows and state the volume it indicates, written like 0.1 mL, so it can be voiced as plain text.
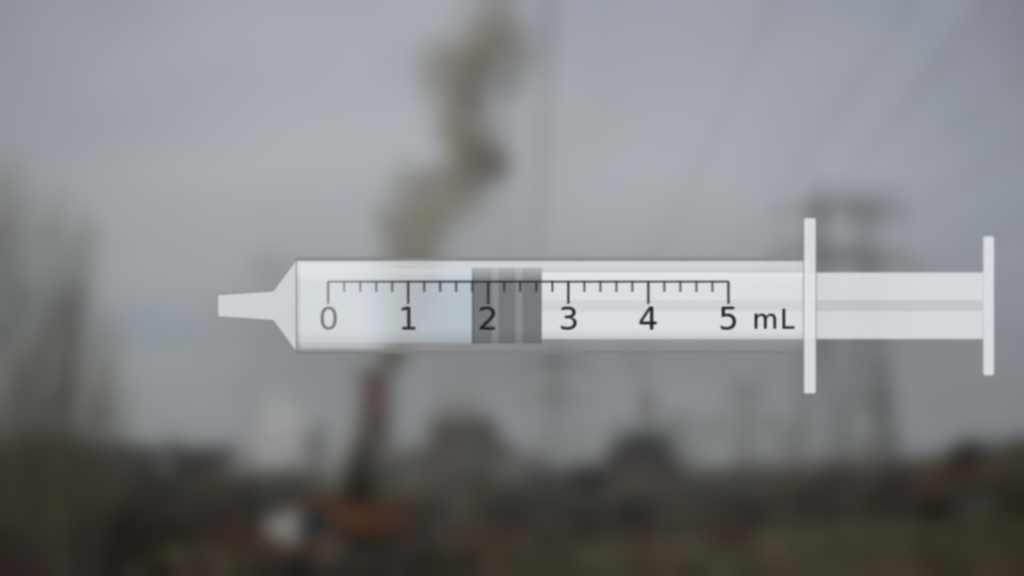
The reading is 1.8 mL
